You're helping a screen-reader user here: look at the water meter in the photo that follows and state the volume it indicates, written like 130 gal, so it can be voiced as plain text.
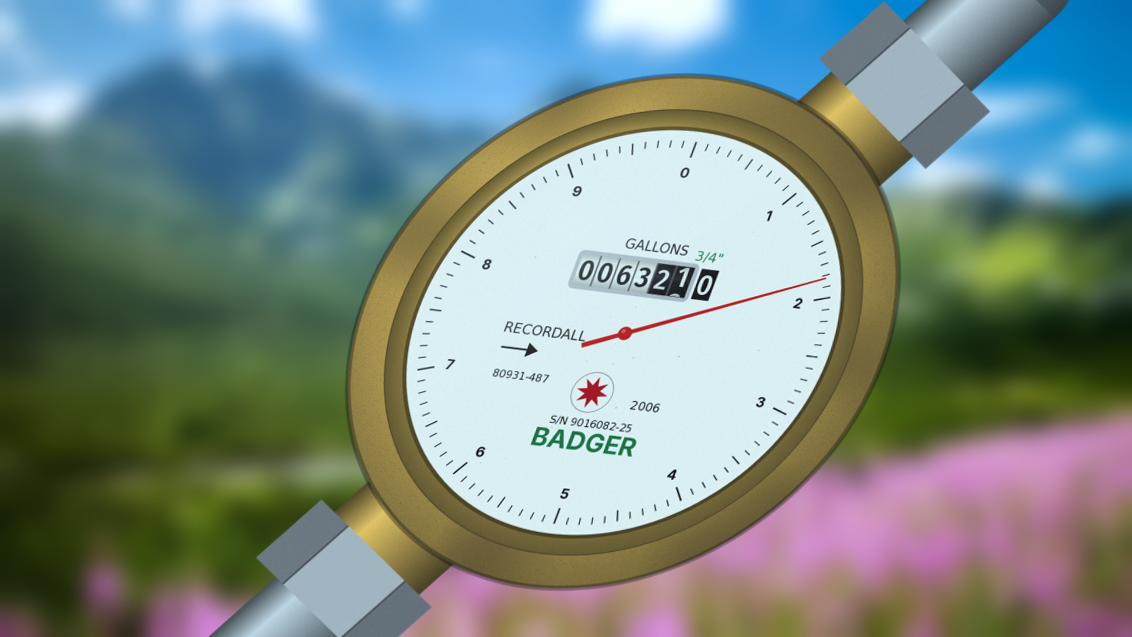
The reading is 63211.8 gal
